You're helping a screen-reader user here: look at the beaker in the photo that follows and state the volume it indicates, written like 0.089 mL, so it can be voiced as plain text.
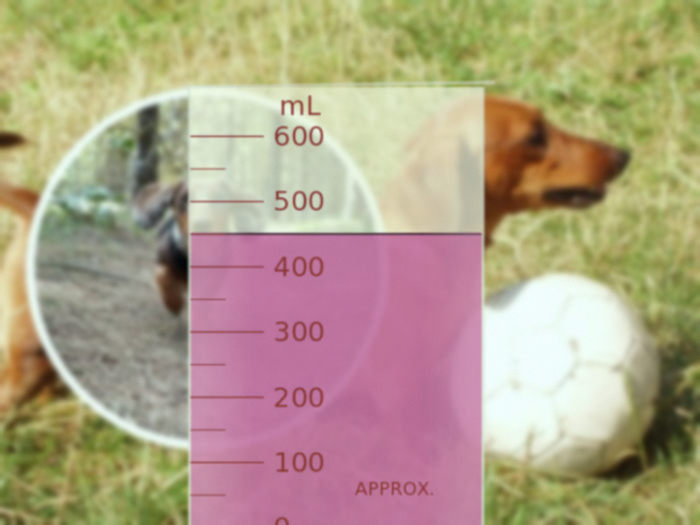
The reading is 450 mL
